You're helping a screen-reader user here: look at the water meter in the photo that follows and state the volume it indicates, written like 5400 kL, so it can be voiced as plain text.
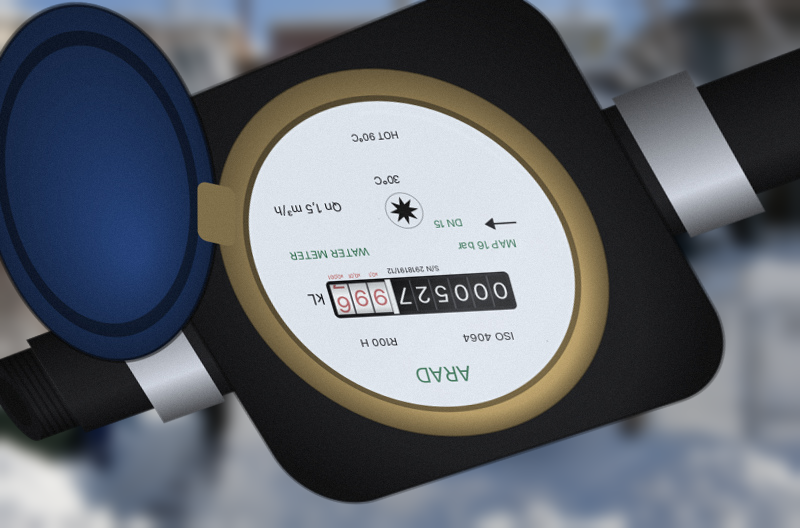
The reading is 527.996 kL
